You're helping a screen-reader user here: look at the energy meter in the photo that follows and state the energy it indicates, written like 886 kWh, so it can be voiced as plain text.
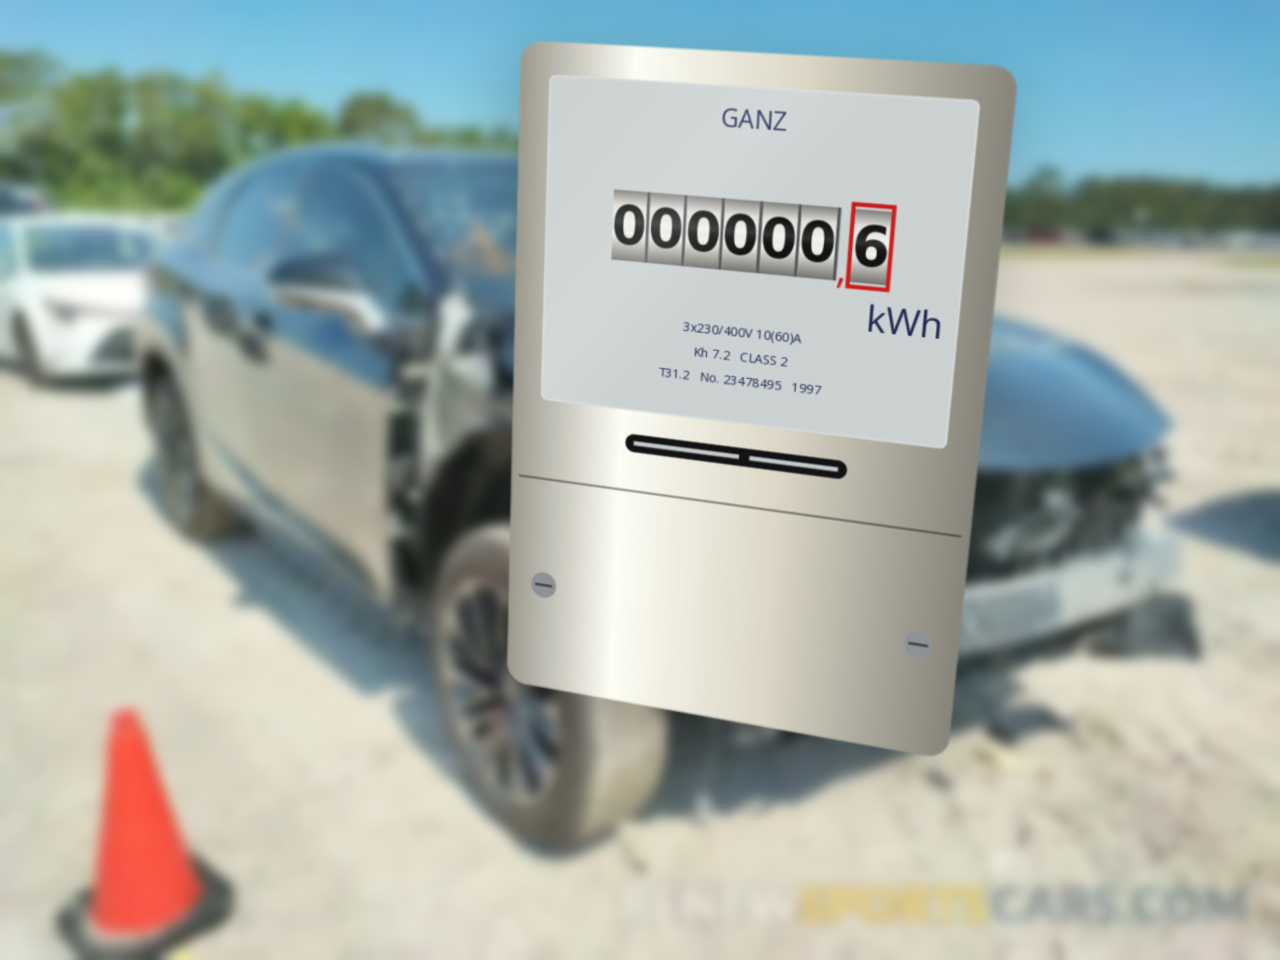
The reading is 0.6 kWh
